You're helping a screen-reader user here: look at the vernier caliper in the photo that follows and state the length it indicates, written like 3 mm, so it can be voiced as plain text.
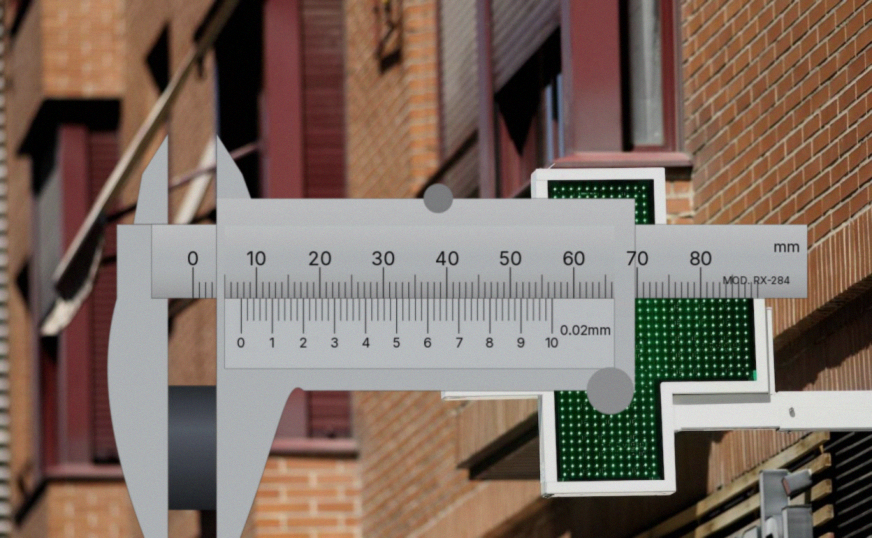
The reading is 7.6 mm
